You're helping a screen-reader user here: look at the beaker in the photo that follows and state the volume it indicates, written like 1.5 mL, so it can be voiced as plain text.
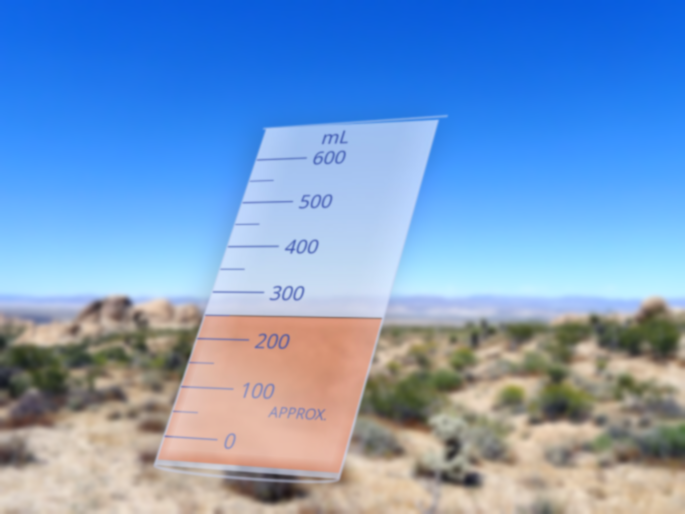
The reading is 250 mL
